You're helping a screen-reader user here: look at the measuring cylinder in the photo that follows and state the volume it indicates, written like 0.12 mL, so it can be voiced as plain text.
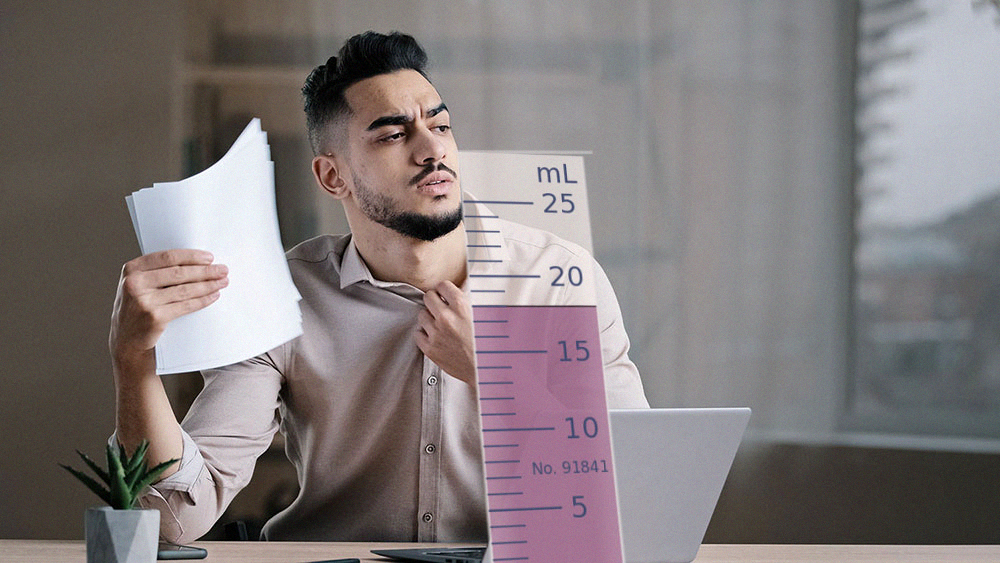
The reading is 18 mL
